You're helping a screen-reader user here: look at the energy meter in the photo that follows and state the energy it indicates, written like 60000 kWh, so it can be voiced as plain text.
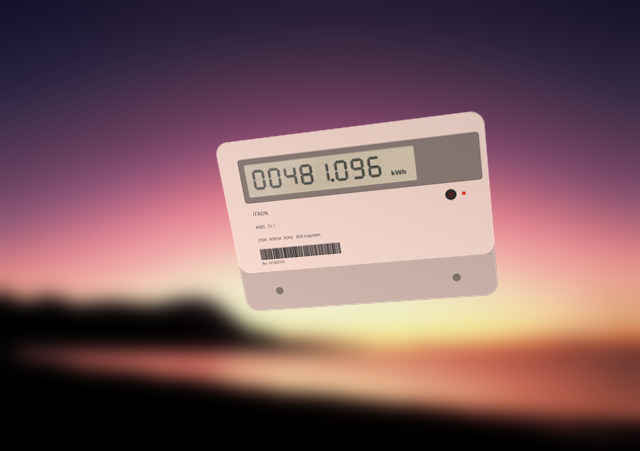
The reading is 481.096 kWh
